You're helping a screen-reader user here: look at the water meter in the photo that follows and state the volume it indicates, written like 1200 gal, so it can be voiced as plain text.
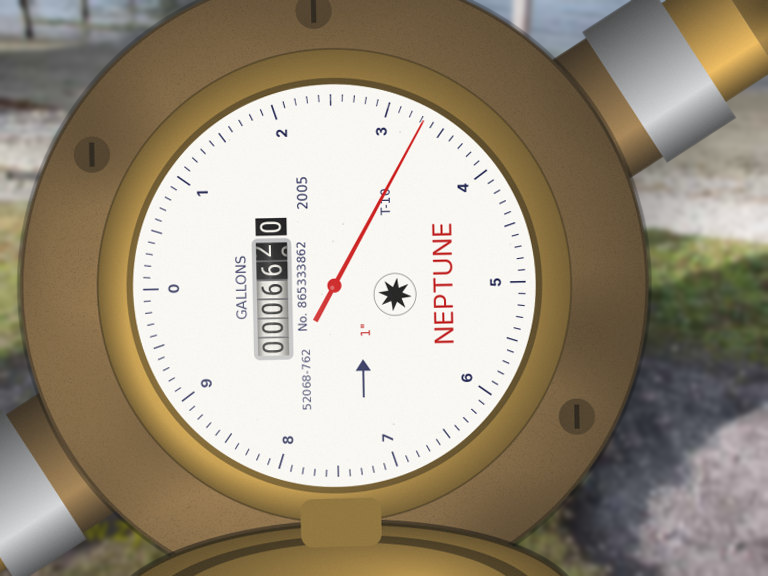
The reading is 6623.3 gal
